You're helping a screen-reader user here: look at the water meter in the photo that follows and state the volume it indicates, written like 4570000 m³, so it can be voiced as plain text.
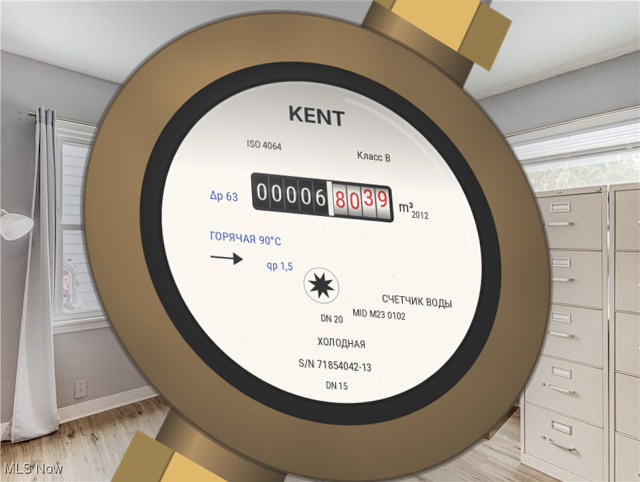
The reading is 6.8039 m³
